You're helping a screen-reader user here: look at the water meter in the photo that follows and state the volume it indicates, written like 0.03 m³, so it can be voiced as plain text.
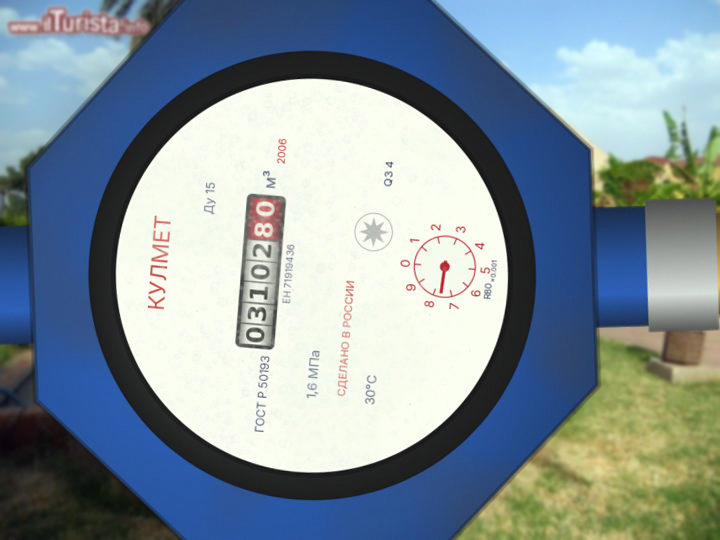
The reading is 3102.807 m³
